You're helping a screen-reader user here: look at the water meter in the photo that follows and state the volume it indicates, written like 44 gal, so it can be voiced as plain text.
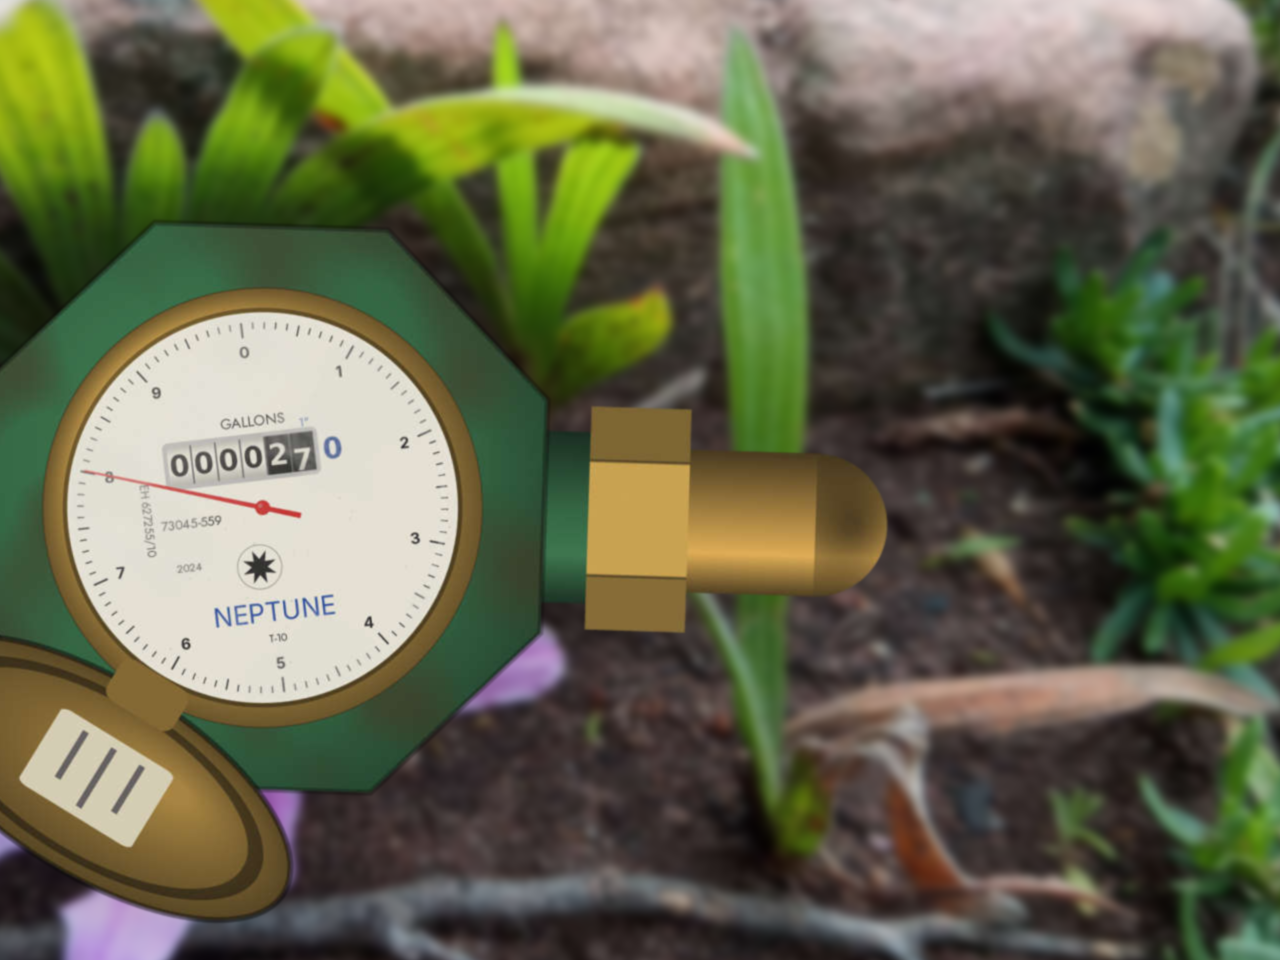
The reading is 268.0 gal
